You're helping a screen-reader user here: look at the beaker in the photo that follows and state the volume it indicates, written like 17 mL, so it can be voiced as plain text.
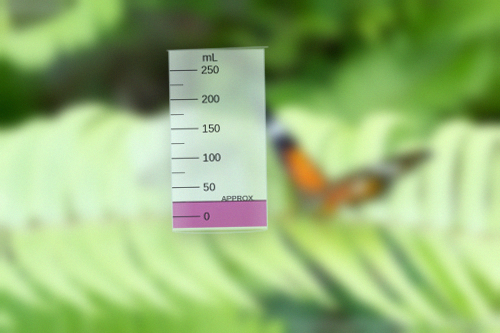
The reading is 25 mL
